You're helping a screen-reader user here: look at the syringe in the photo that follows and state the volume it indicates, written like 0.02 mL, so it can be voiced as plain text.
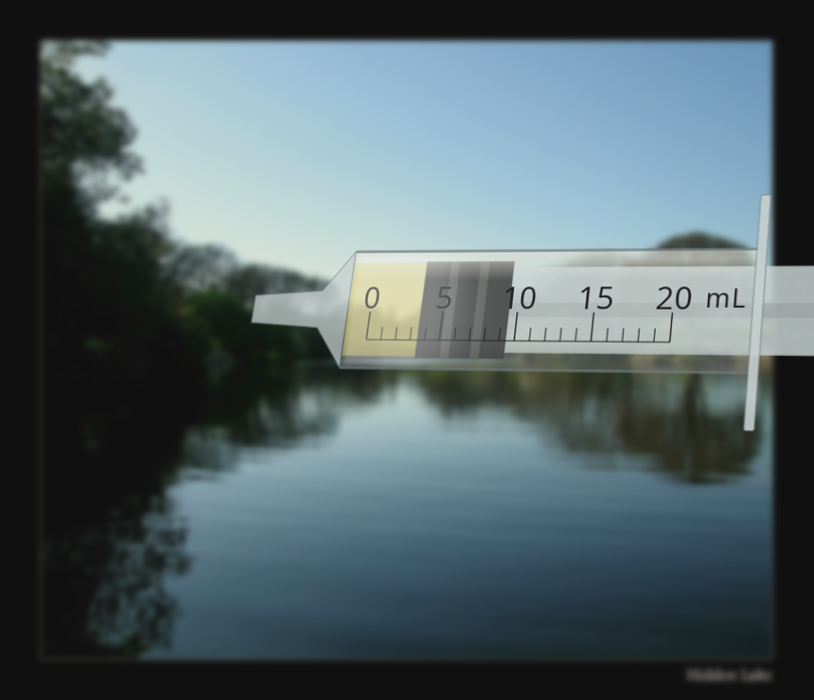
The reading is 3.5 mL
